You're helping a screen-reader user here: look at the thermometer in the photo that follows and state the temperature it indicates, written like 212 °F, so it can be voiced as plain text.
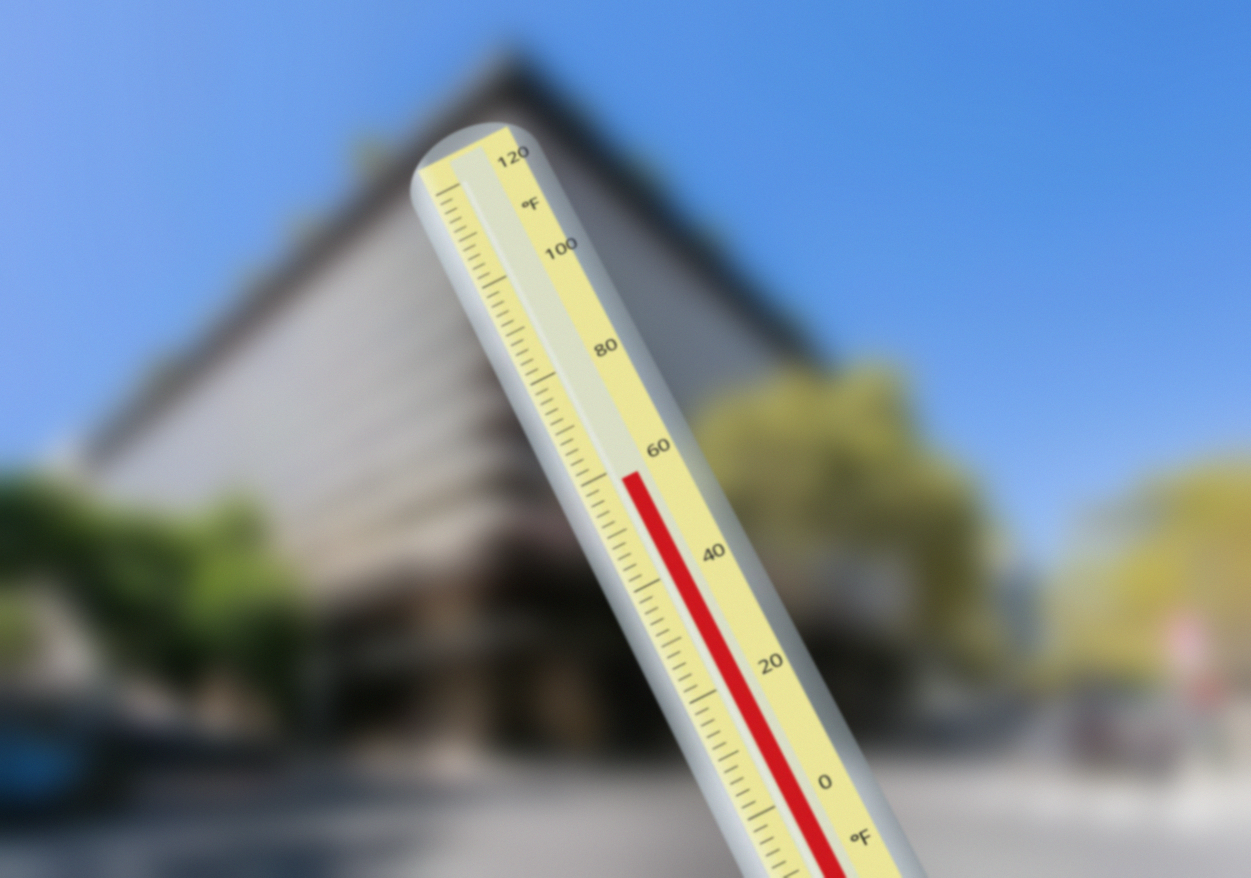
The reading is 58 °F
